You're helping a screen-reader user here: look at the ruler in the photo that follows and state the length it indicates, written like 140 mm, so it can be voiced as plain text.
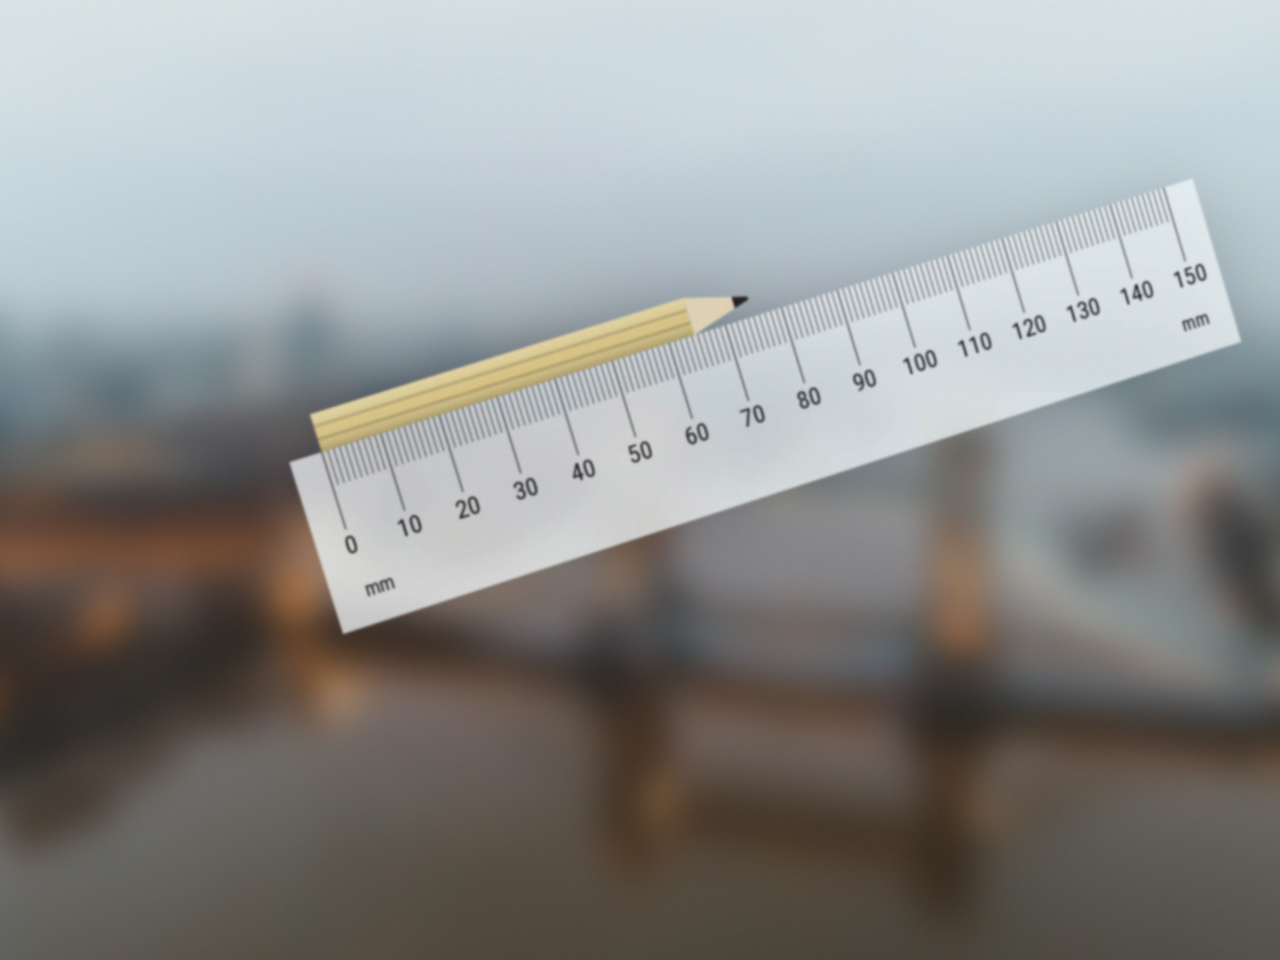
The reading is 75 mm
